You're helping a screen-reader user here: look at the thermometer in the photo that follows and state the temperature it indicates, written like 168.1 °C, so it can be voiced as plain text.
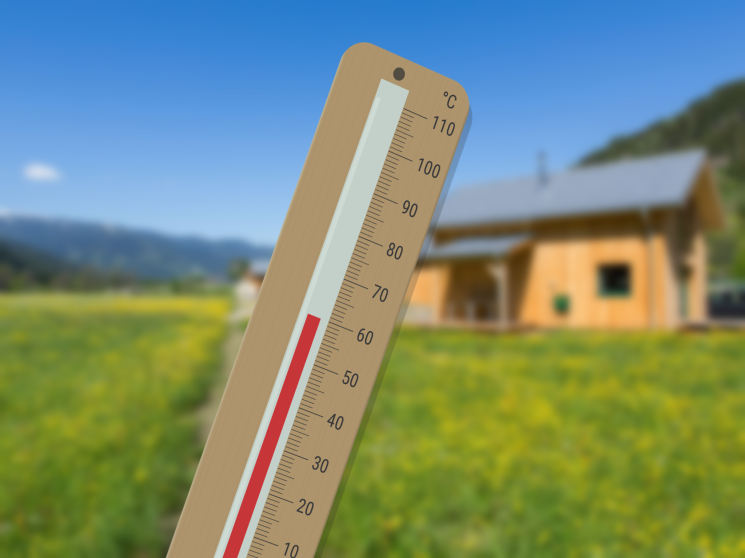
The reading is 60 °C
